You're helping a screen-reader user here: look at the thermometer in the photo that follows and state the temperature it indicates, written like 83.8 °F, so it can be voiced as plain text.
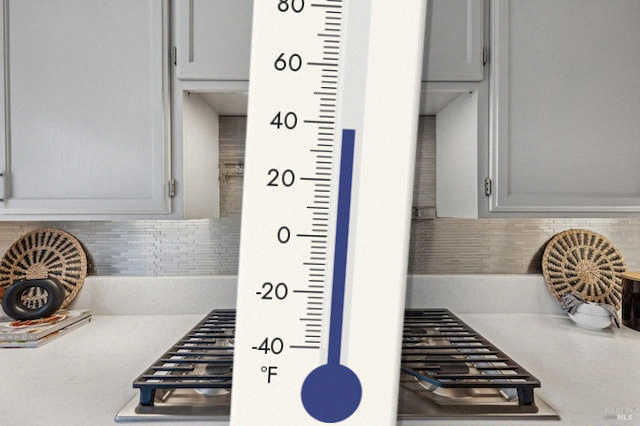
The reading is 38 °F
